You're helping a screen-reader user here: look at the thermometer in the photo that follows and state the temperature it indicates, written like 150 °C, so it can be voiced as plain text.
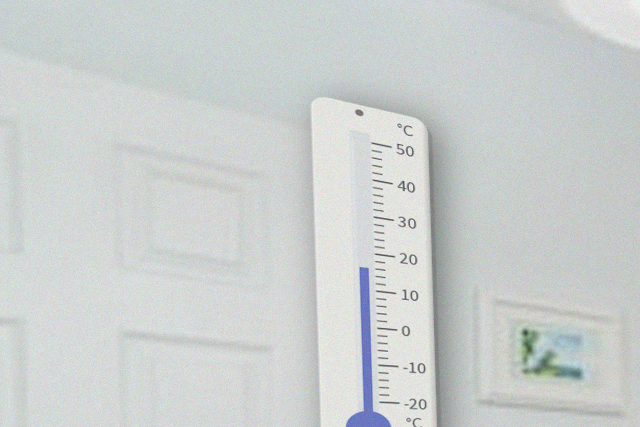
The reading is 16 °C
